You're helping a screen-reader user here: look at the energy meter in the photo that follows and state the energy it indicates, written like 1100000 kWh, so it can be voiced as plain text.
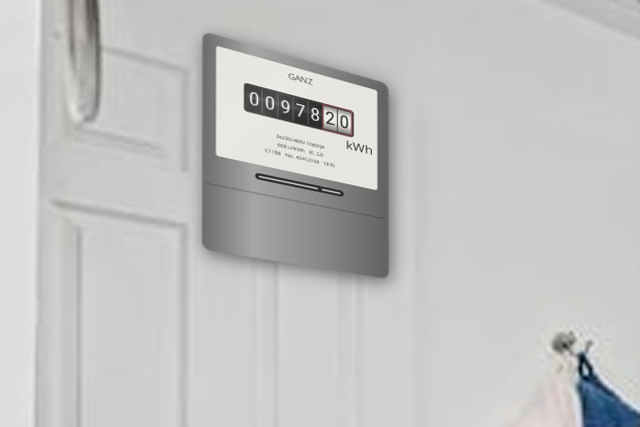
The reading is 978.20 kWh
